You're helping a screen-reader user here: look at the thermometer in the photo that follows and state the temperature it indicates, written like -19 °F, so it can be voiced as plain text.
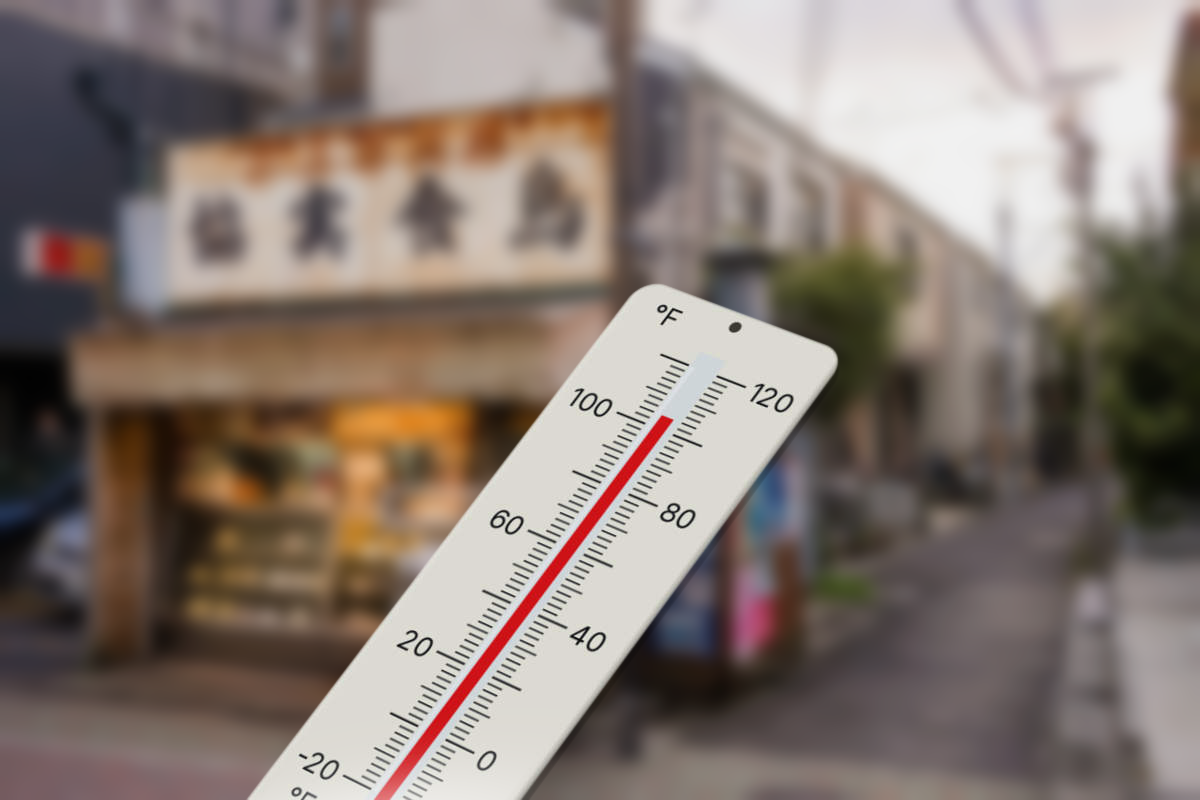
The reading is 104 °F
